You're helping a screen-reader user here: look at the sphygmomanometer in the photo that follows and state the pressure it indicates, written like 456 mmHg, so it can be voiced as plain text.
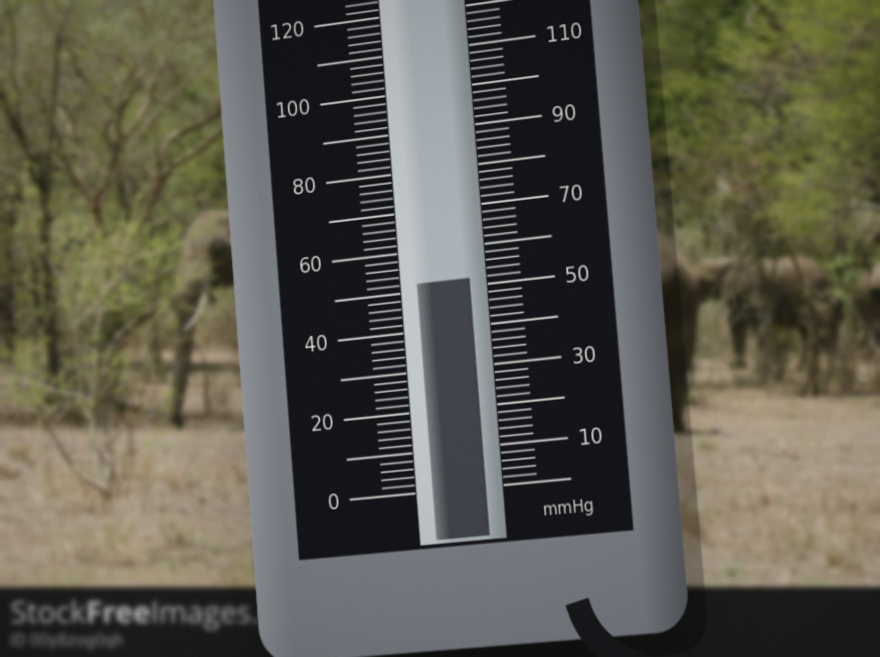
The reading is 52 mmHg
